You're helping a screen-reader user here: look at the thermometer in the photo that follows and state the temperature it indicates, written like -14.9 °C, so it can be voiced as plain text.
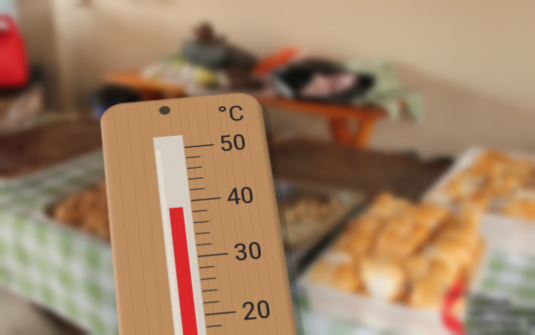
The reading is 39 °C
